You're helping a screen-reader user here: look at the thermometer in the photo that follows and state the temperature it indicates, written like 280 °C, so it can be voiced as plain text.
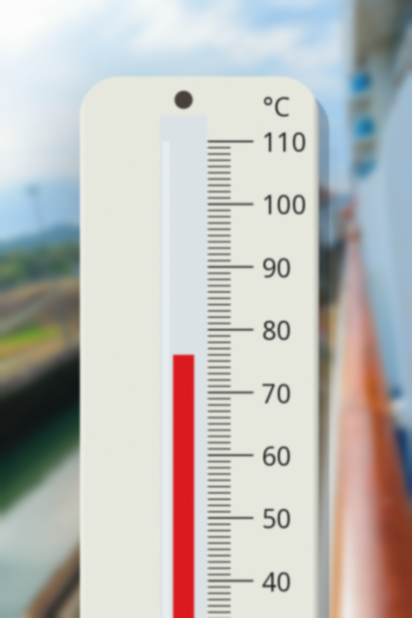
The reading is 76 °C
